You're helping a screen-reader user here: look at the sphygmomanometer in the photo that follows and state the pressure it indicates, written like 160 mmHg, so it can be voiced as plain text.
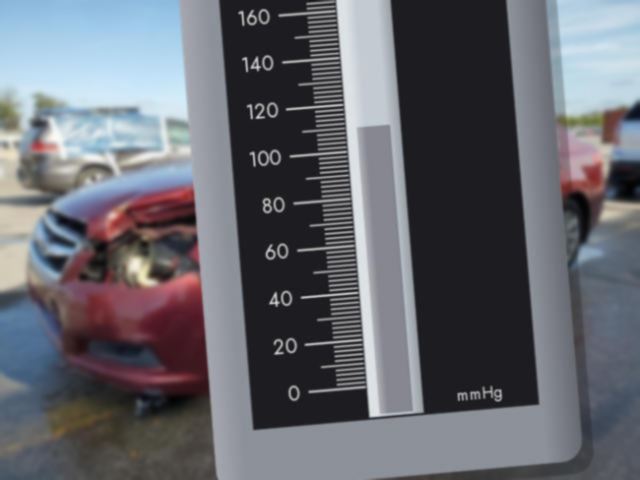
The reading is 110 mmHg
